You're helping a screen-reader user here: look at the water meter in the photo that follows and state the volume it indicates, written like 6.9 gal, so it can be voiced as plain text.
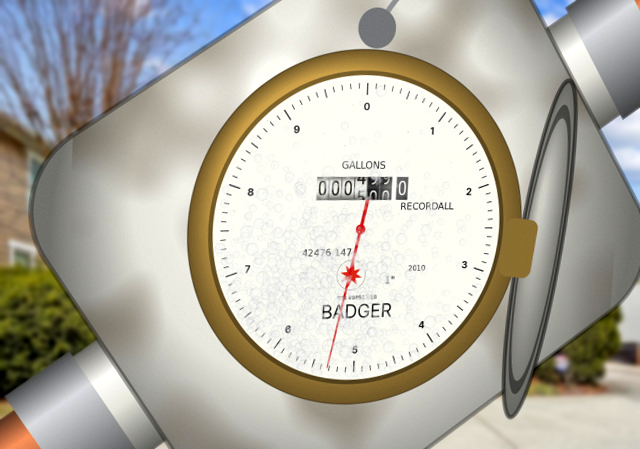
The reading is 4995.3 gal
